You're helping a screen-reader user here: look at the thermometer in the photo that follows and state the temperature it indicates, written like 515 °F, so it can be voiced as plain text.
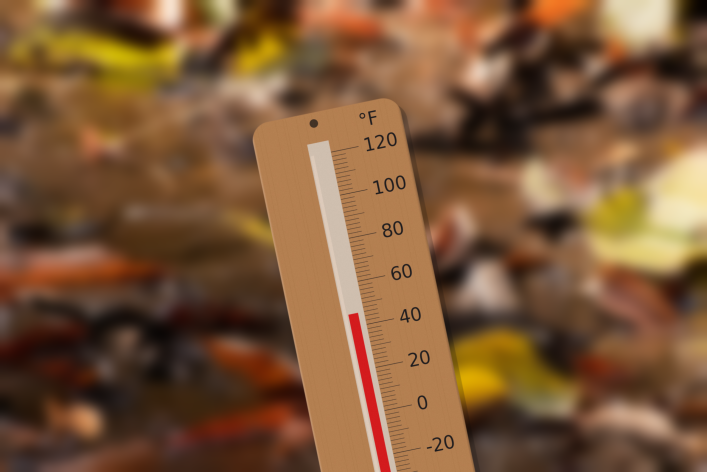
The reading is 46 °F
